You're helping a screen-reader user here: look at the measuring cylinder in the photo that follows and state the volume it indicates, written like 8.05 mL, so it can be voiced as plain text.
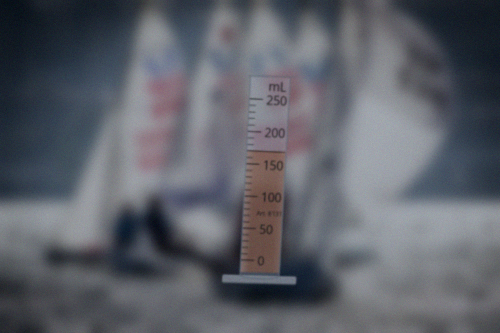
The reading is 170 mL
